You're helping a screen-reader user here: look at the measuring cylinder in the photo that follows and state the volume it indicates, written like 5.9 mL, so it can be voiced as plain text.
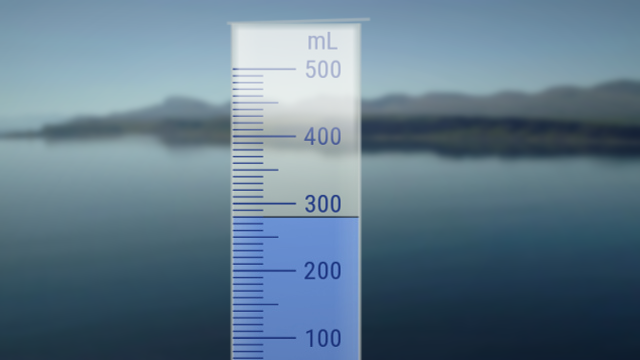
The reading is 280 mL
